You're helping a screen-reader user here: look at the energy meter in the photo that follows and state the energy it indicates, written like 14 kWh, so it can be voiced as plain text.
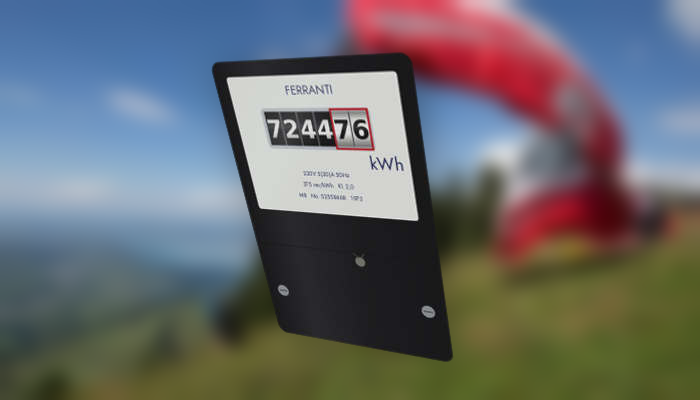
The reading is 7244.76 kWh
